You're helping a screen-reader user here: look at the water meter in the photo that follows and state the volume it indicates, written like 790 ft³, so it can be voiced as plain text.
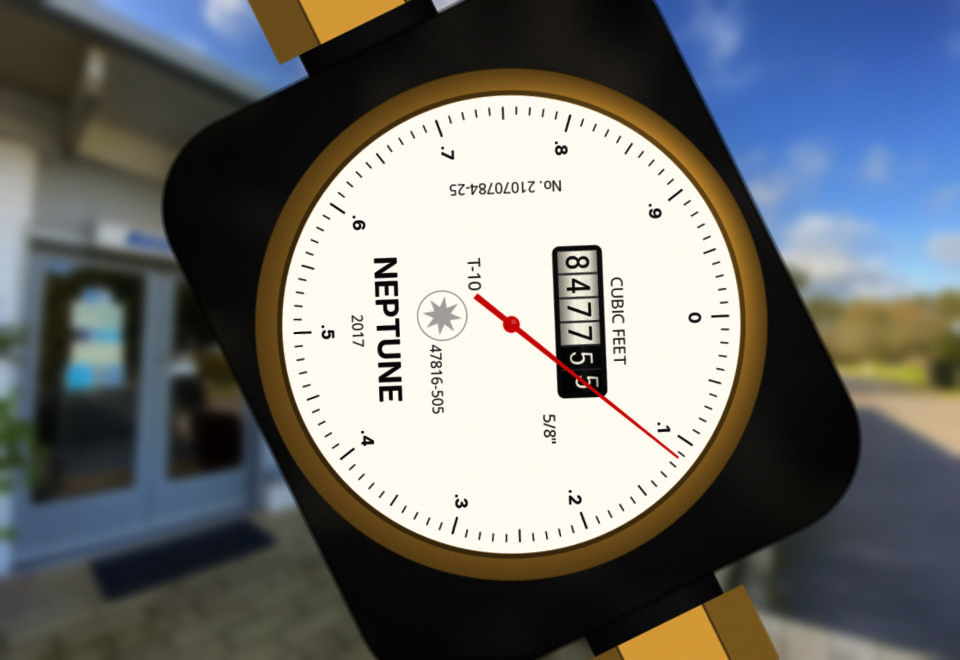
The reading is 847755.11 ft³
